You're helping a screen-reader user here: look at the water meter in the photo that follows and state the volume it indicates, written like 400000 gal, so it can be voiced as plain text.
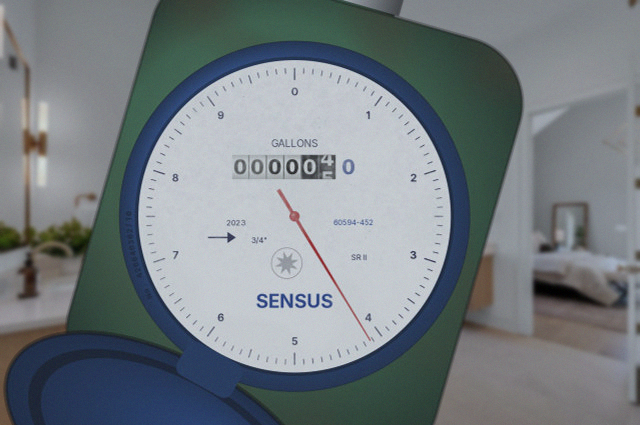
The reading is 44.1 gal
